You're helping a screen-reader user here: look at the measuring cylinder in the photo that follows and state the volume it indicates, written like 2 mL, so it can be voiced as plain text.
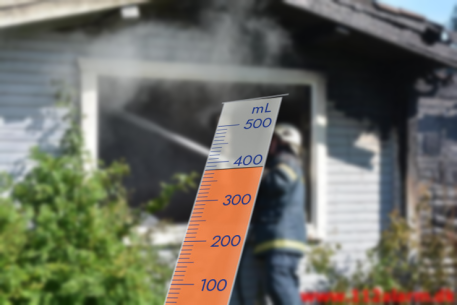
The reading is 380 mL
